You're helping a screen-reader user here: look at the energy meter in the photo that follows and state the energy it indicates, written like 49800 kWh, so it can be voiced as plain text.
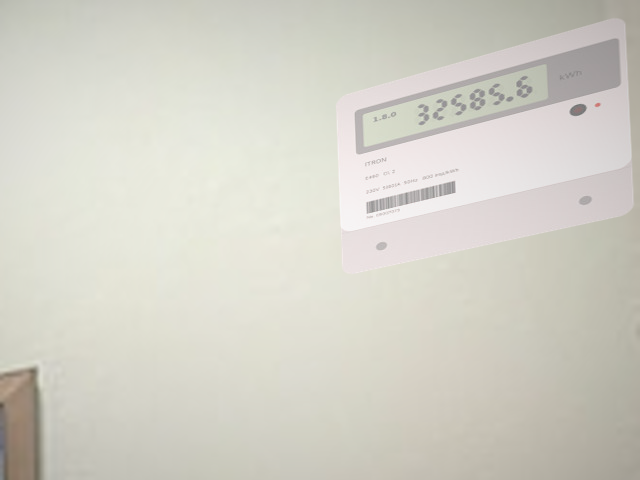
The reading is 32585.6 kWh
